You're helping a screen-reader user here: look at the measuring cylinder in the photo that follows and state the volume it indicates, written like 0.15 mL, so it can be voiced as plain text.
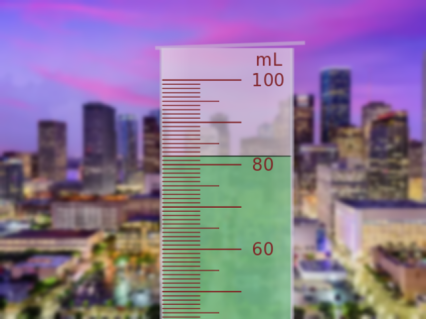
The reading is 82 mL
